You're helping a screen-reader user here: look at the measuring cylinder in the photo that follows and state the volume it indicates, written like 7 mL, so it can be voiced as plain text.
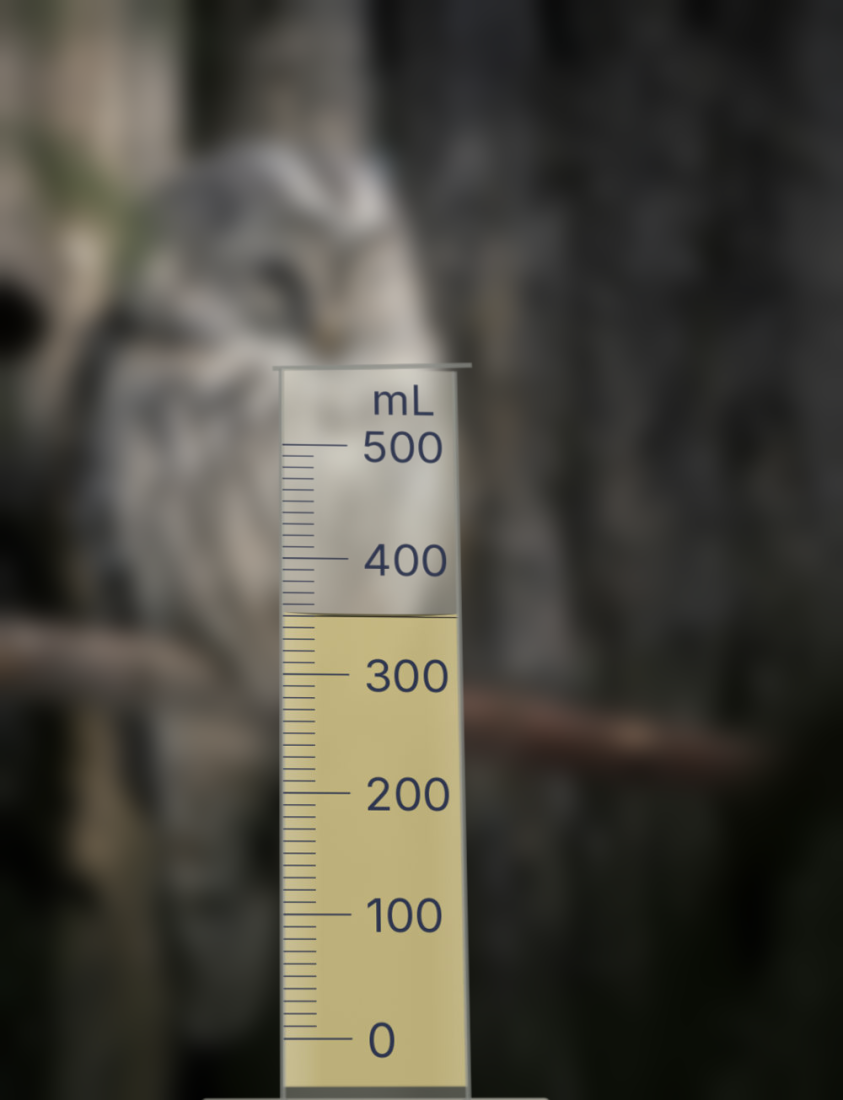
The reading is 350 mL
